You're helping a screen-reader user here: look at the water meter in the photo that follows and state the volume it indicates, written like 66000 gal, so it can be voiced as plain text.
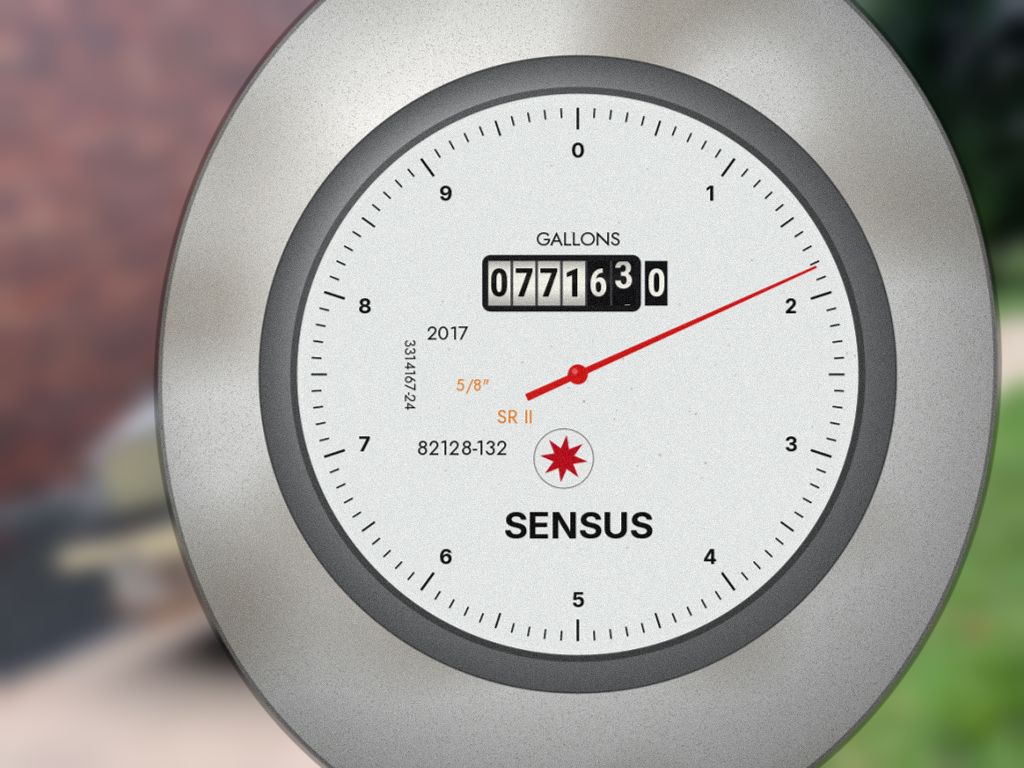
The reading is 771631.8 gal
